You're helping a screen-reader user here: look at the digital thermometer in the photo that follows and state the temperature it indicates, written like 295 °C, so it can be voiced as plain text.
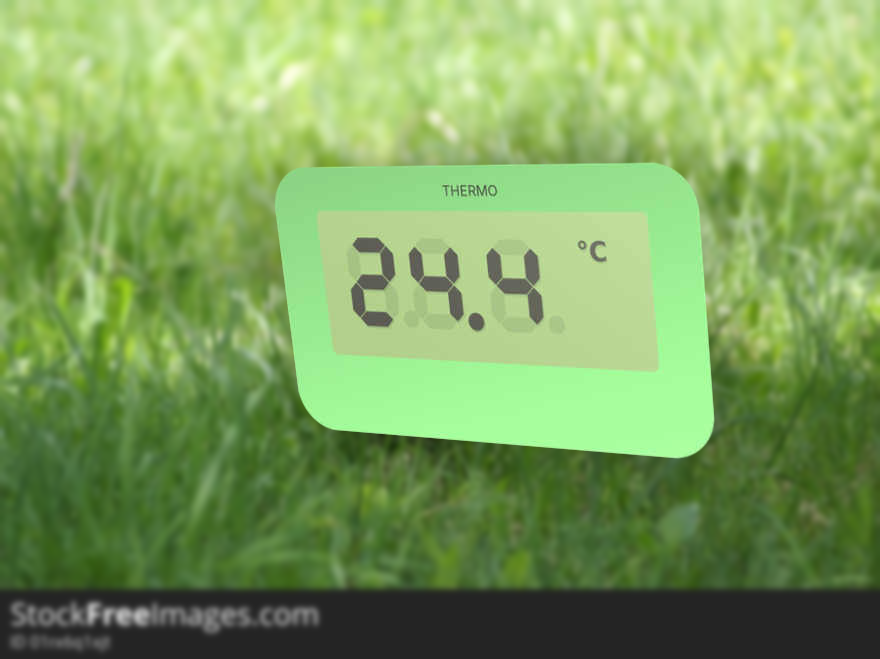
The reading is 24.4 °C
